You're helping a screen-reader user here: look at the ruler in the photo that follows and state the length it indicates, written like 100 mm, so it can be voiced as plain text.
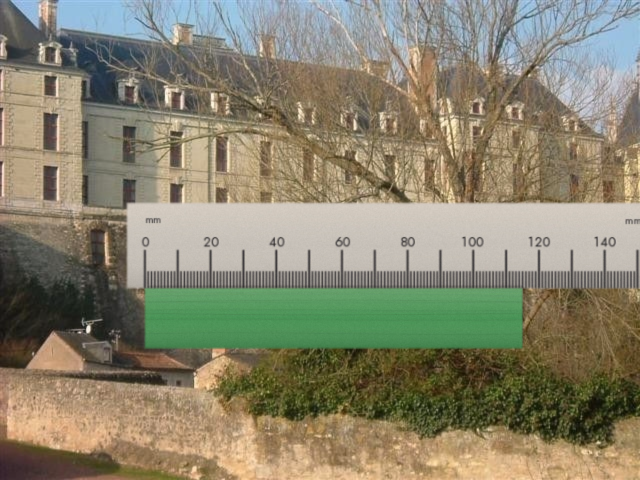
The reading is 115 mm
